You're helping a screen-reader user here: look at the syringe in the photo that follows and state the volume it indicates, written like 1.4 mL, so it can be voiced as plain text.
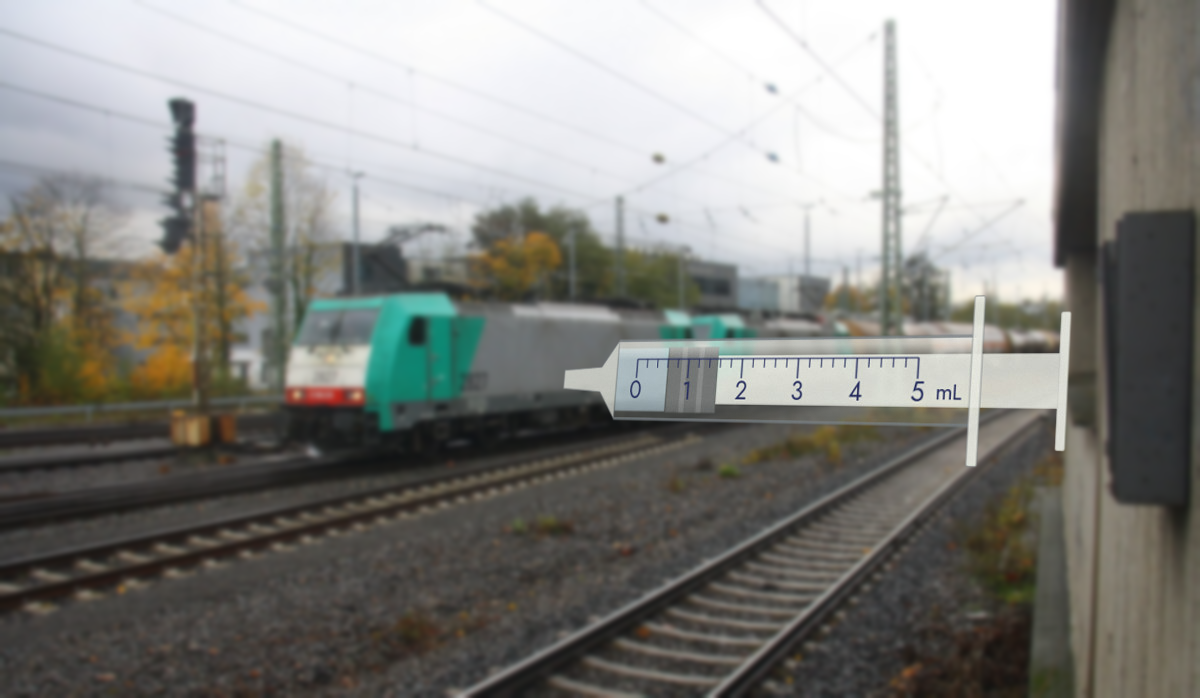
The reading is 0.6 mL
